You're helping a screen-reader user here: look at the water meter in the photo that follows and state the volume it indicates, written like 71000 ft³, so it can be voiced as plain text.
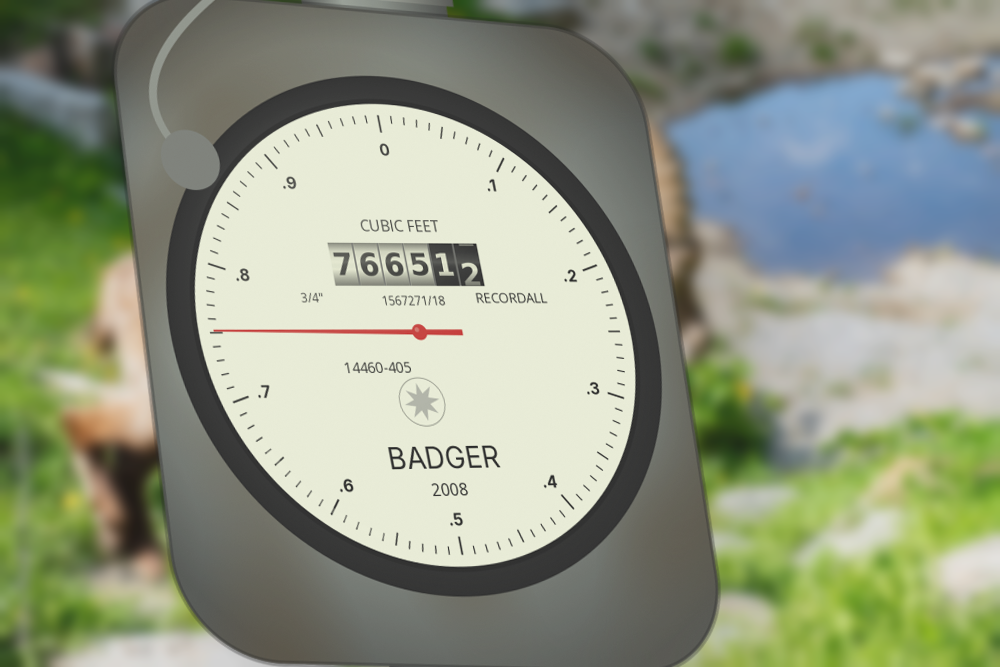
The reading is 766511.75 ft³
